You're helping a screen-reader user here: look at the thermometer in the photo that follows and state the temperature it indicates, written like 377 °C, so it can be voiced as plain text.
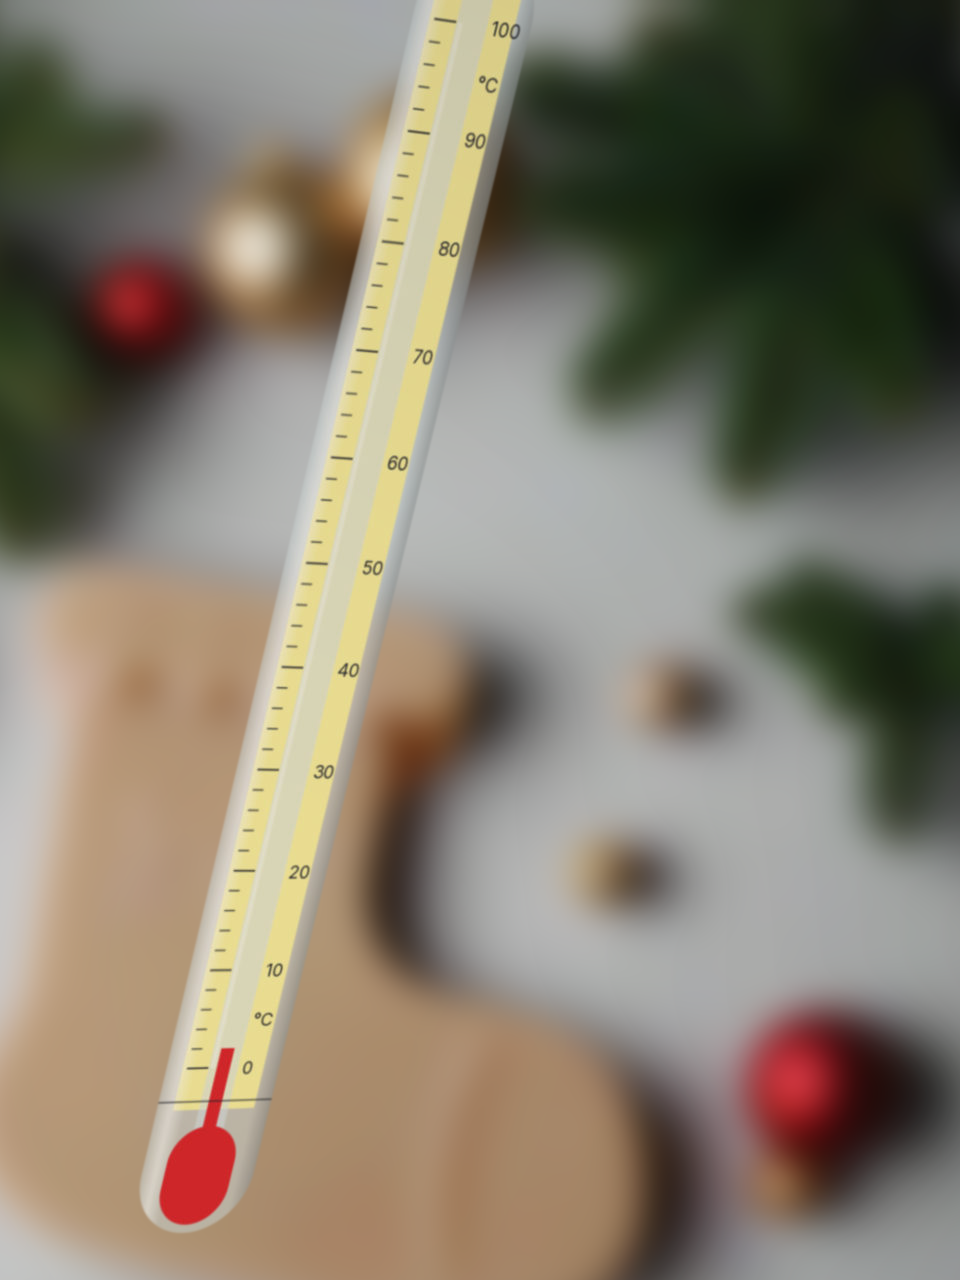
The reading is 2 °C
